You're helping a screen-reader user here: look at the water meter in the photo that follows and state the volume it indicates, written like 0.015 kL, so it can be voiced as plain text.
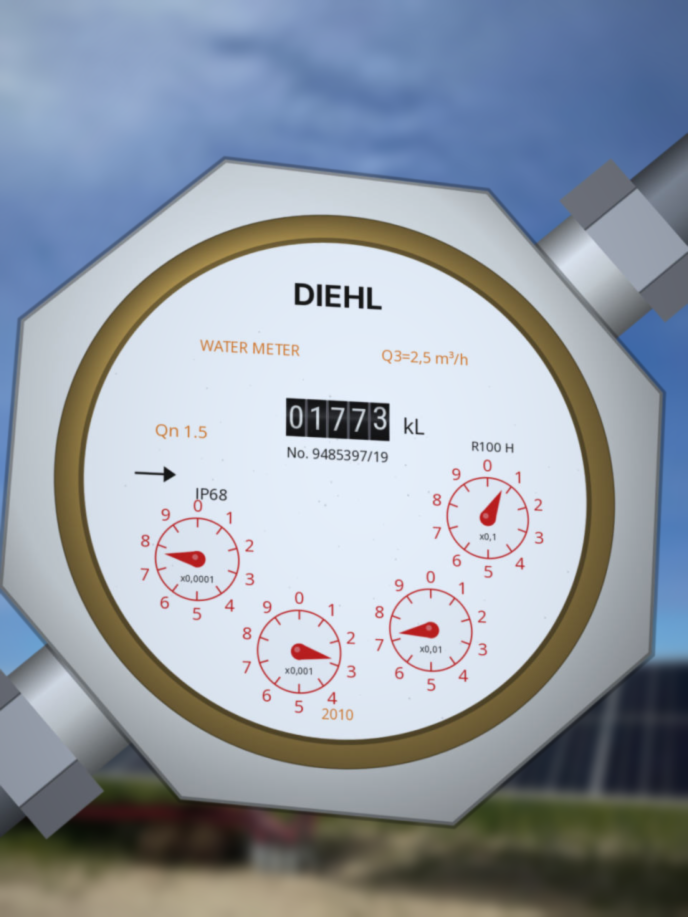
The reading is 1773.0727 kL
